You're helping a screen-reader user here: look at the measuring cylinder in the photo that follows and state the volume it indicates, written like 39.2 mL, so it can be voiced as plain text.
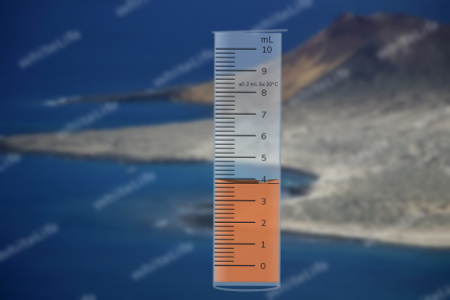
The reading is 3.8 mL
